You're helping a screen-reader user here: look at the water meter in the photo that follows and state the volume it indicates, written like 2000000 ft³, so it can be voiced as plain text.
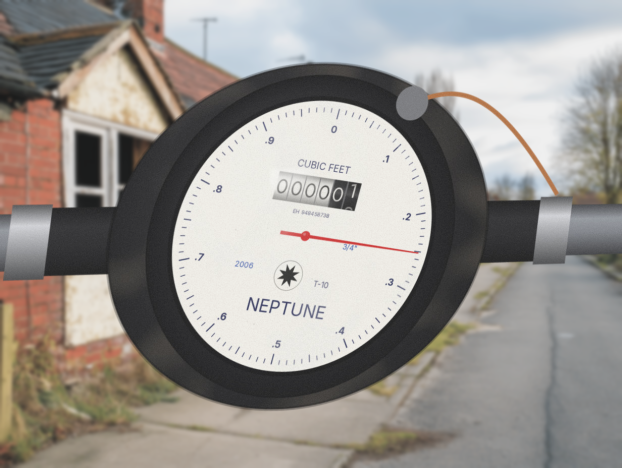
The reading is 1.25 ft³
